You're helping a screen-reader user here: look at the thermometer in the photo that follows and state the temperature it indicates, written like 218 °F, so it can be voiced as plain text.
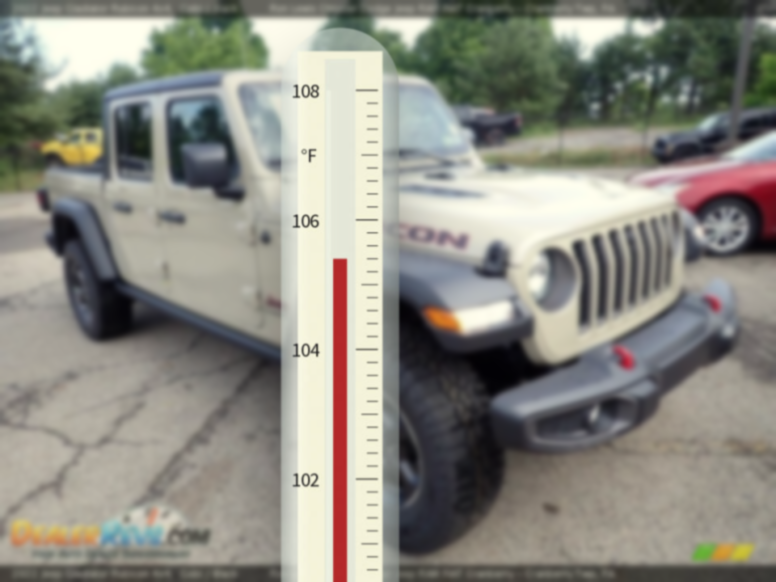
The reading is 105.4 °F
